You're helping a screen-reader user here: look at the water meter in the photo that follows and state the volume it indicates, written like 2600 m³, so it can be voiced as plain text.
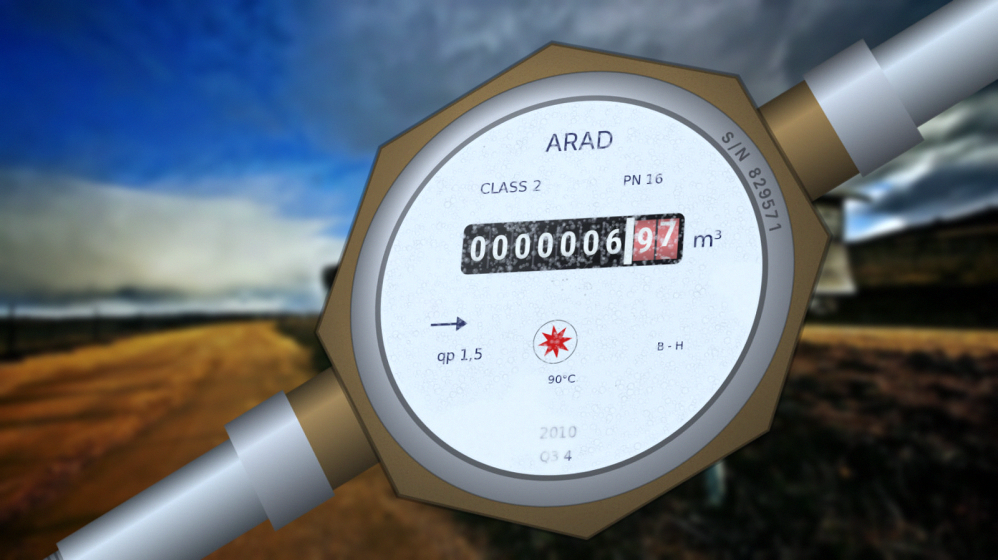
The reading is 6.97 m³
